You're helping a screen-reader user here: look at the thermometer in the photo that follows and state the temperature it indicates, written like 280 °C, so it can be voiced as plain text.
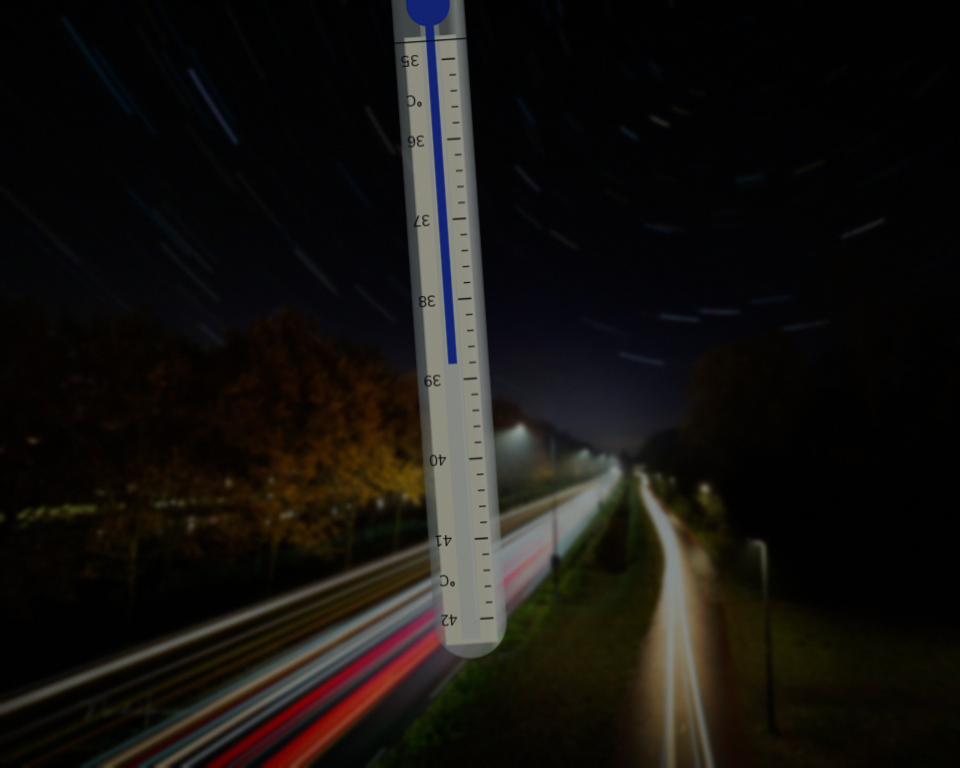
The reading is 38.8 °C
